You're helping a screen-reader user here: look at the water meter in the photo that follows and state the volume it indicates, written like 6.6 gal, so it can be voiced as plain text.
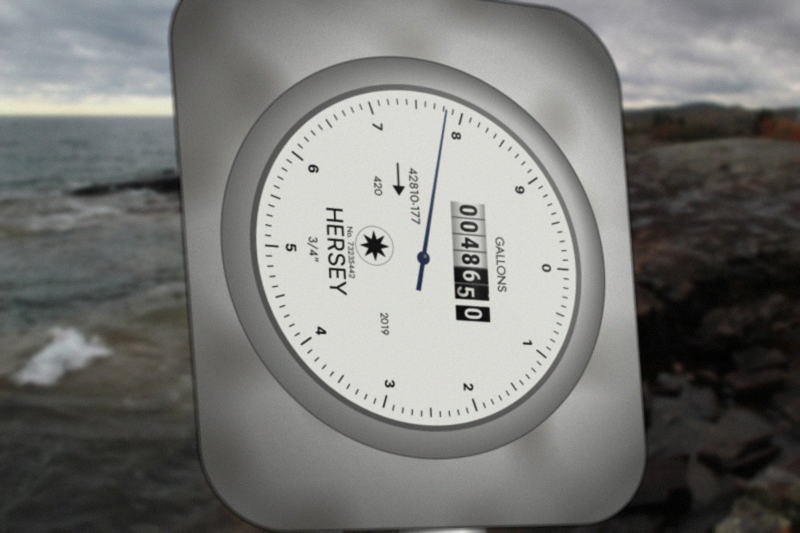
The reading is 48647.8 gal
